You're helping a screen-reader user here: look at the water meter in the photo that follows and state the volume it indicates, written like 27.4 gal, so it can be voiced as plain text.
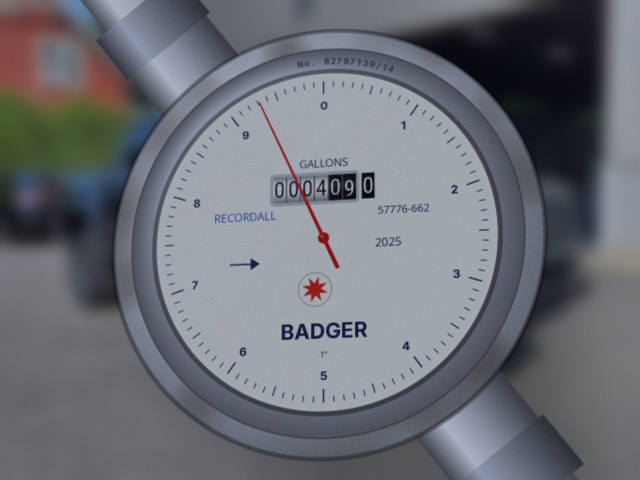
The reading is 4089.3 gal
